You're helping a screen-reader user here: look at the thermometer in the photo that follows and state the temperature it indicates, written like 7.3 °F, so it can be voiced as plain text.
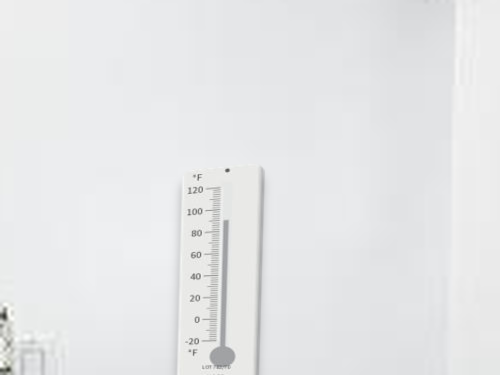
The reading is 90 °F
